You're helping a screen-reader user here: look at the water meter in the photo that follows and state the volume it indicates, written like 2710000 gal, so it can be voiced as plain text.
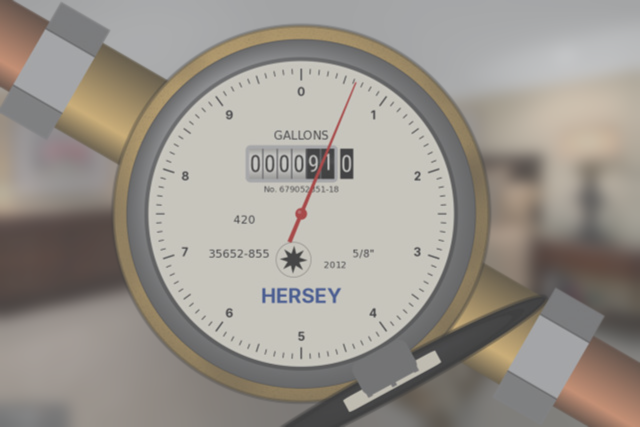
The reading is 910.6 gal
